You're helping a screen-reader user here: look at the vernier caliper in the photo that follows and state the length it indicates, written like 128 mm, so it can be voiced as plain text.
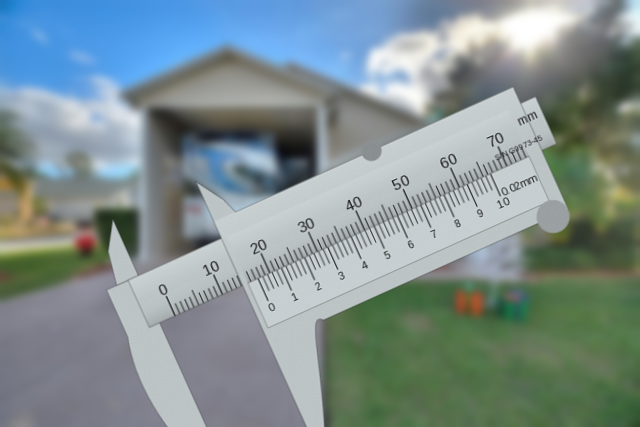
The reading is 17.5 mm
